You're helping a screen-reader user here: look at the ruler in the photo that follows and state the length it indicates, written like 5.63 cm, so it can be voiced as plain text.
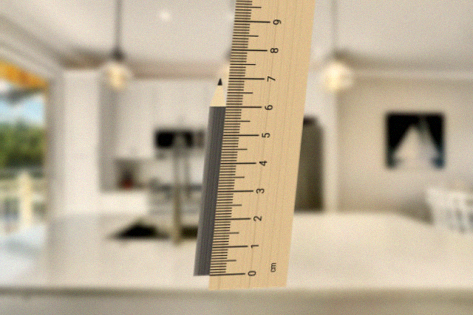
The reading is 7 cm
